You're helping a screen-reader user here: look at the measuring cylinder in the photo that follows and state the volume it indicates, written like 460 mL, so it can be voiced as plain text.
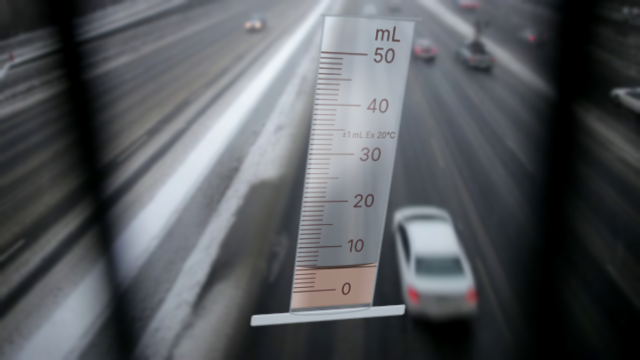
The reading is 5 mL
